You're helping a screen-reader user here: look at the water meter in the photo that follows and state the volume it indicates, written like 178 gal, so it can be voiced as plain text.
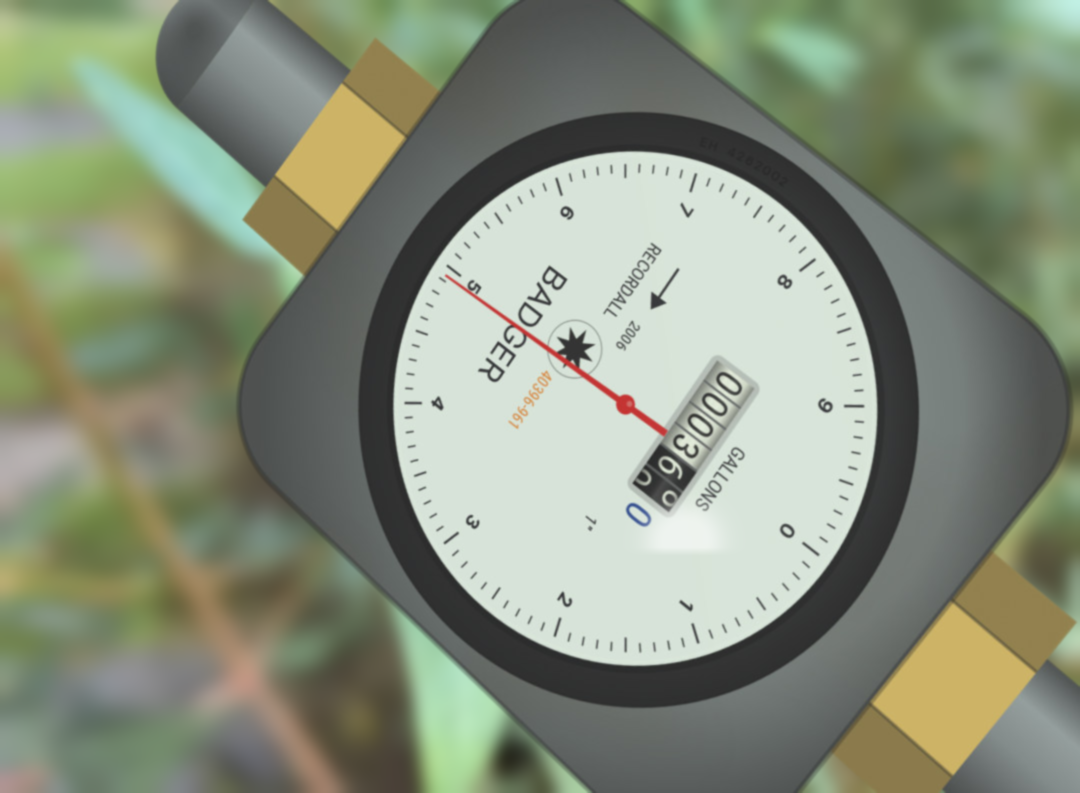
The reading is 3684.9 gal
